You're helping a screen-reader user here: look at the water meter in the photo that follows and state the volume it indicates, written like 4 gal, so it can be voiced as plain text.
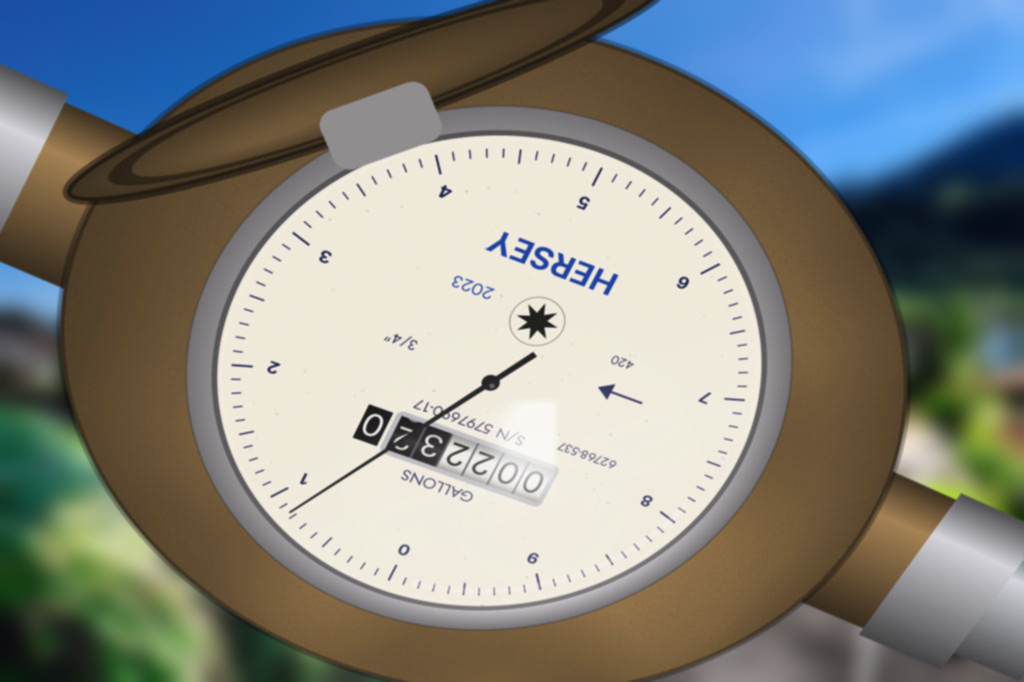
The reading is 22320.8 gal
